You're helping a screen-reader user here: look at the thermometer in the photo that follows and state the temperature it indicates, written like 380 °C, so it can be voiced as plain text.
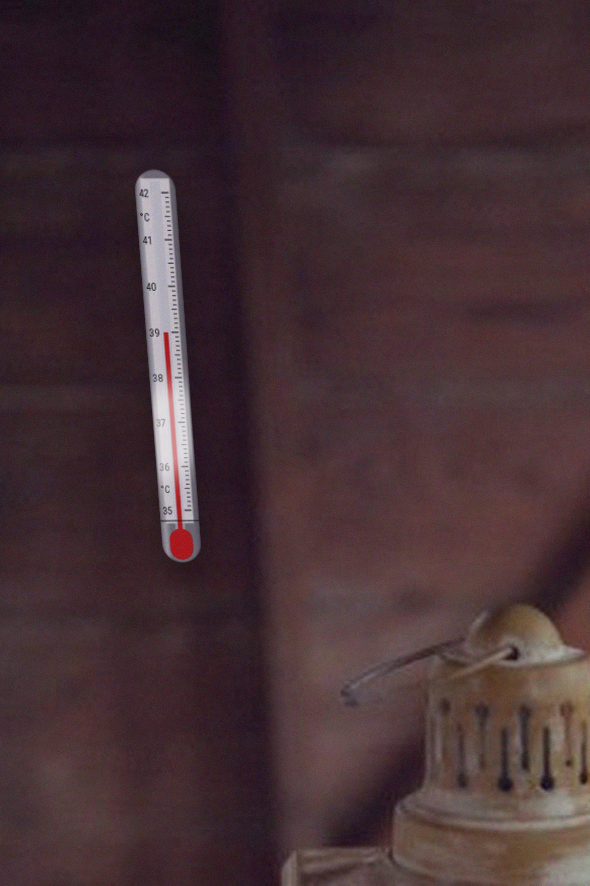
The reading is 39 °C
